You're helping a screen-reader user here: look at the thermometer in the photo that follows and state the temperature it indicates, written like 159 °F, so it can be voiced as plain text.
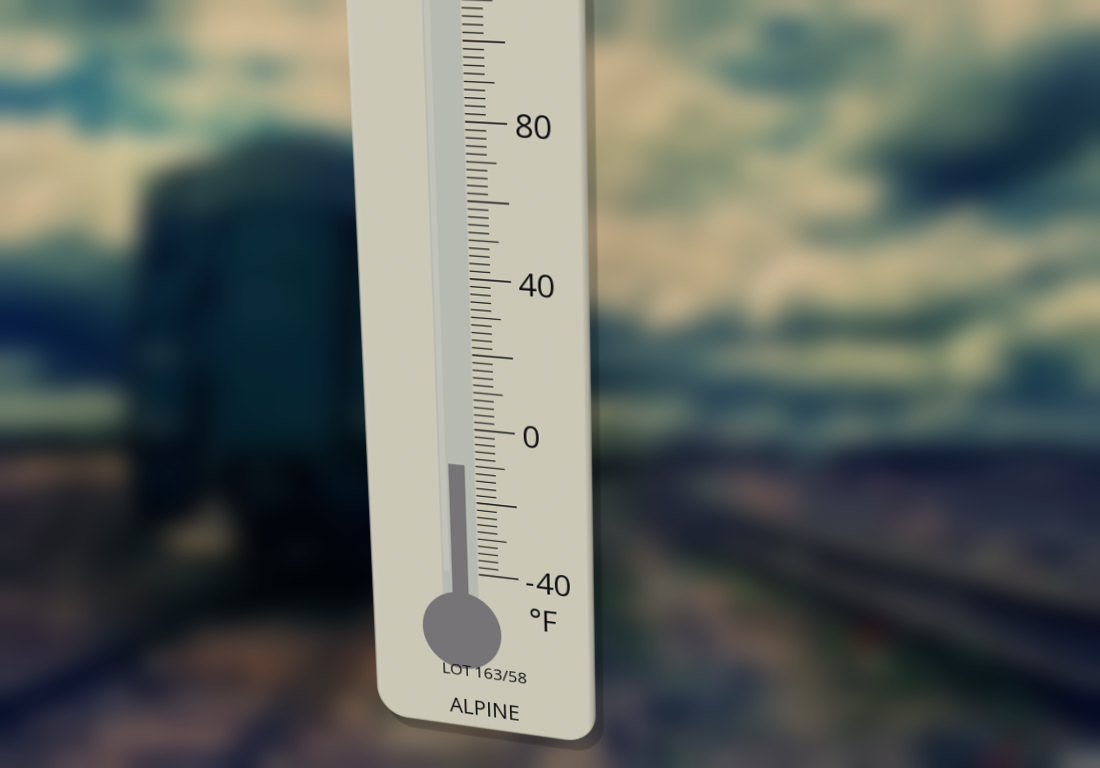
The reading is -10 °F
